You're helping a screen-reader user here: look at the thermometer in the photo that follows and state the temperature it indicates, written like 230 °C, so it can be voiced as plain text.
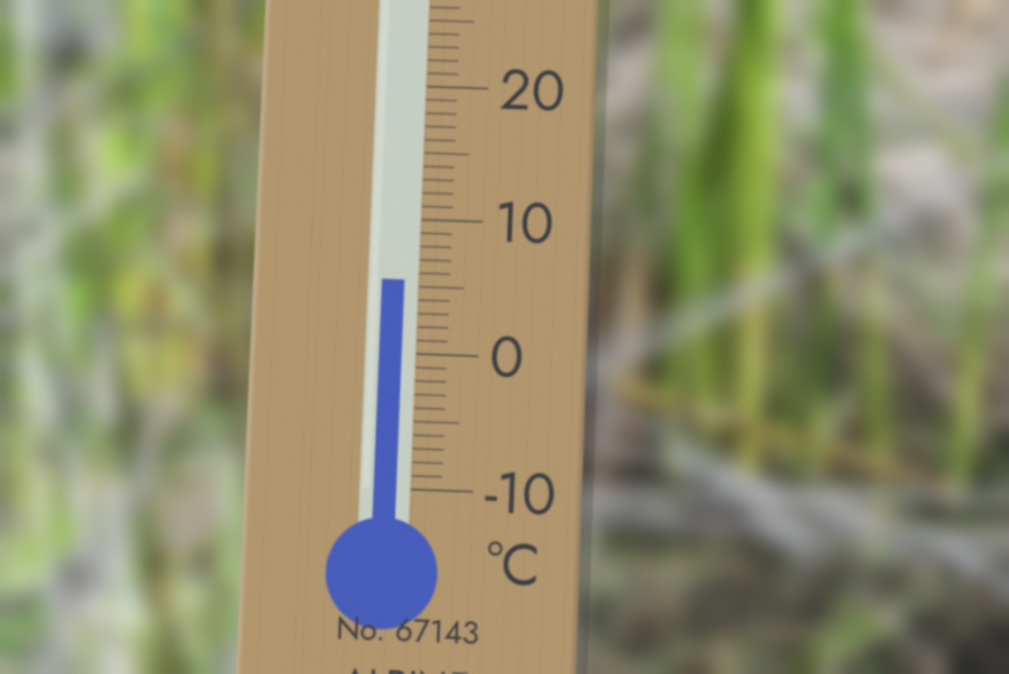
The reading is 5.5 °C
